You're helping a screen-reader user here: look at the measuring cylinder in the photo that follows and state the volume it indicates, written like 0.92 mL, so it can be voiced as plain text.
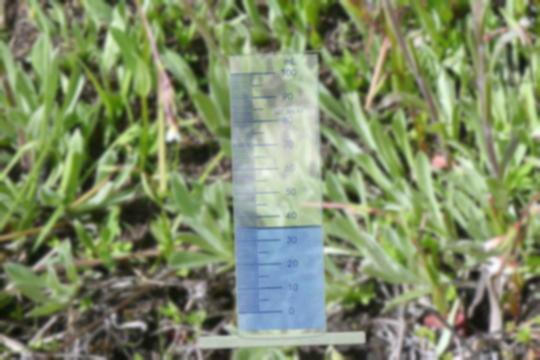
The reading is 35 mL
